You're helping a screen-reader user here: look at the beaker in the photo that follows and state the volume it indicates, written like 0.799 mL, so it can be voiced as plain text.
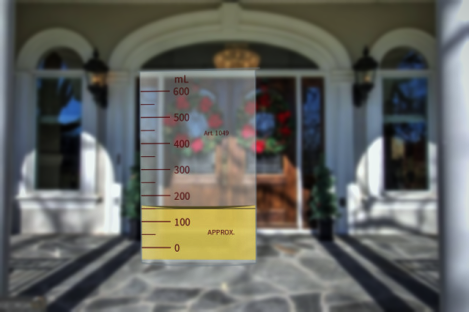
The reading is 150 mL
